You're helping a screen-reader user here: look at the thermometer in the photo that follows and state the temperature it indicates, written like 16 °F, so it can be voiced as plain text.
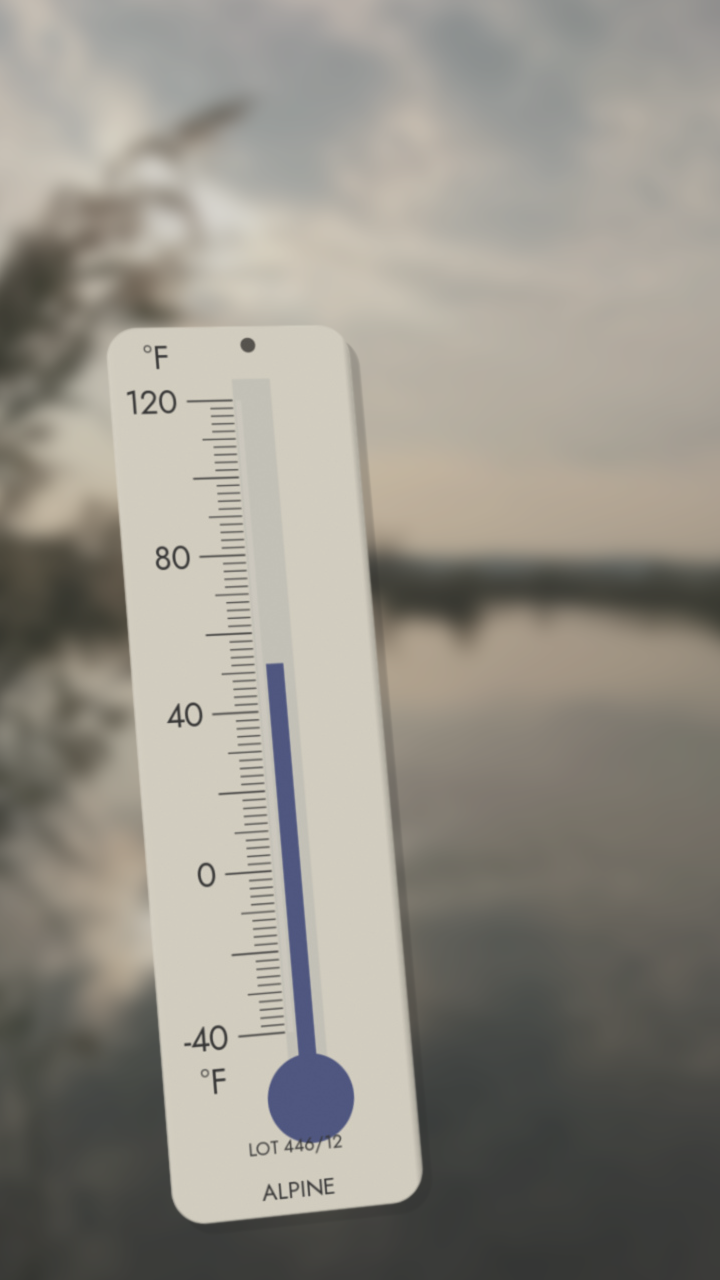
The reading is 52 °F
